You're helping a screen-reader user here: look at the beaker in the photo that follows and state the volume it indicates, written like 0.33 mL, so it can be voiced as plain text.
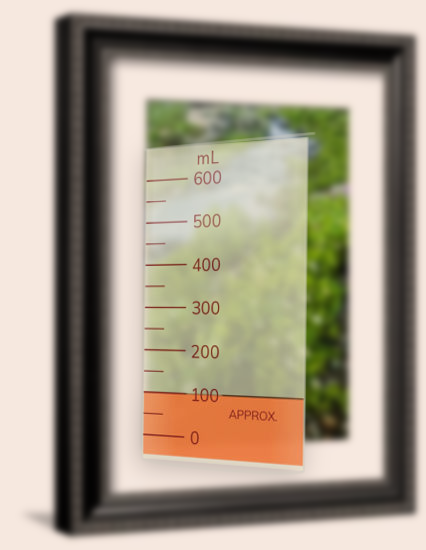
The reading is 100 mL
